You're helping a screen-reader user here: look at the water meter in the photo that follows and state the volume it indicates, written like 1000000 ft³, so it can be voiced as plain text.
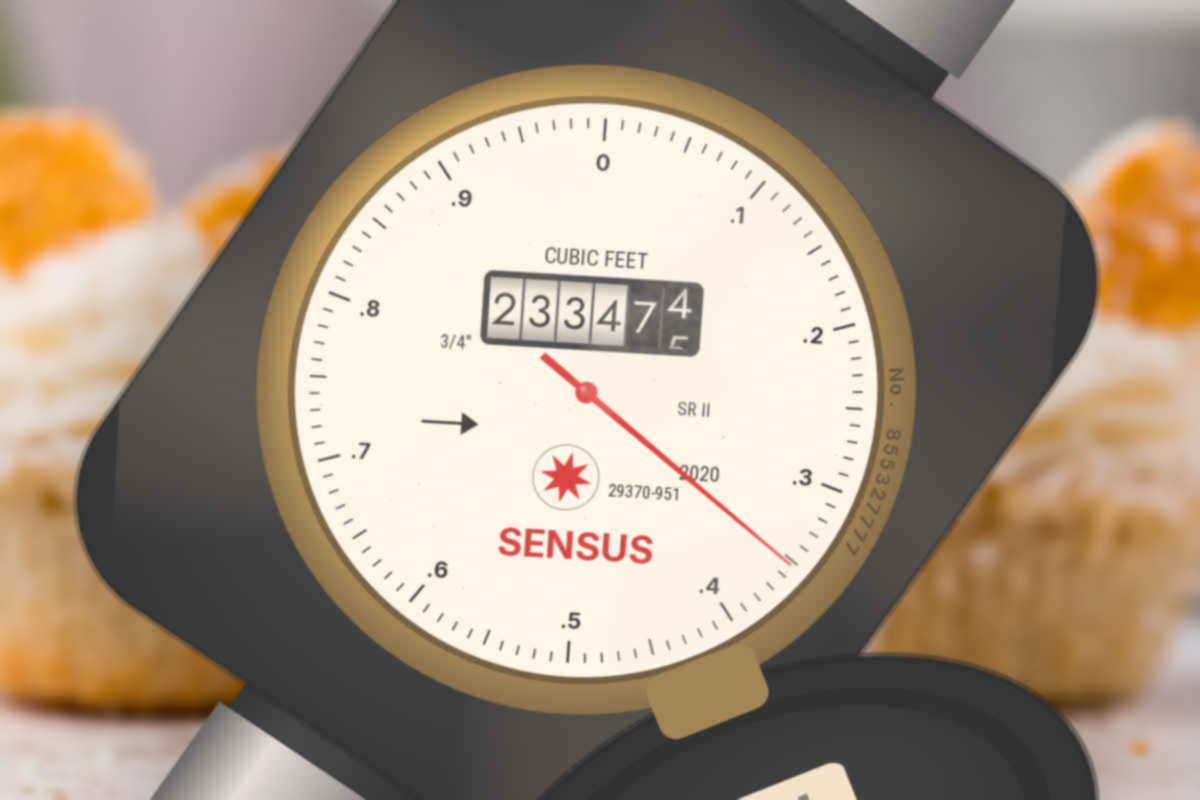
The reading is 233474.35 ft³
